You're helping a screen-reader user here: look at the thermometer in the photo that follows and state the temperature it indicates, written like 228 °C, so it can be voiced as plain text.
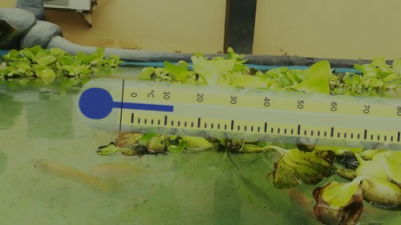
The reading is 12 °C
